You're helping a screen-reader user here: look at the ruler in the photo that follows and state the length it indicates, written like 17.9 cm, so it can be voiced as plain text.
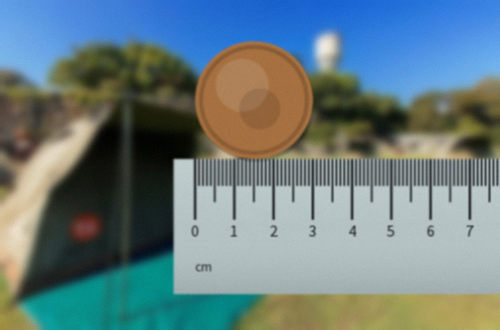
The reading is 3 cm
